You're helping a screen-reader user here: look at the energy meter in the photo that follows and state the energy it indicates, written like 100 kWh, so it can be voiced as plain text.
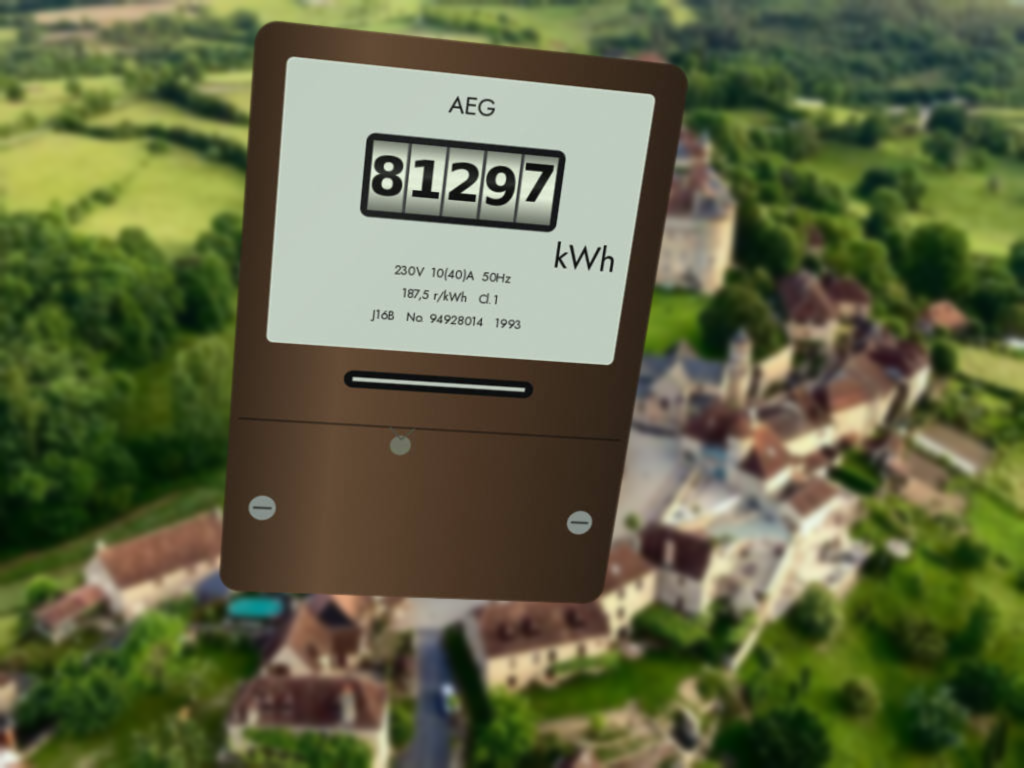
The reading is 81297 kWh
